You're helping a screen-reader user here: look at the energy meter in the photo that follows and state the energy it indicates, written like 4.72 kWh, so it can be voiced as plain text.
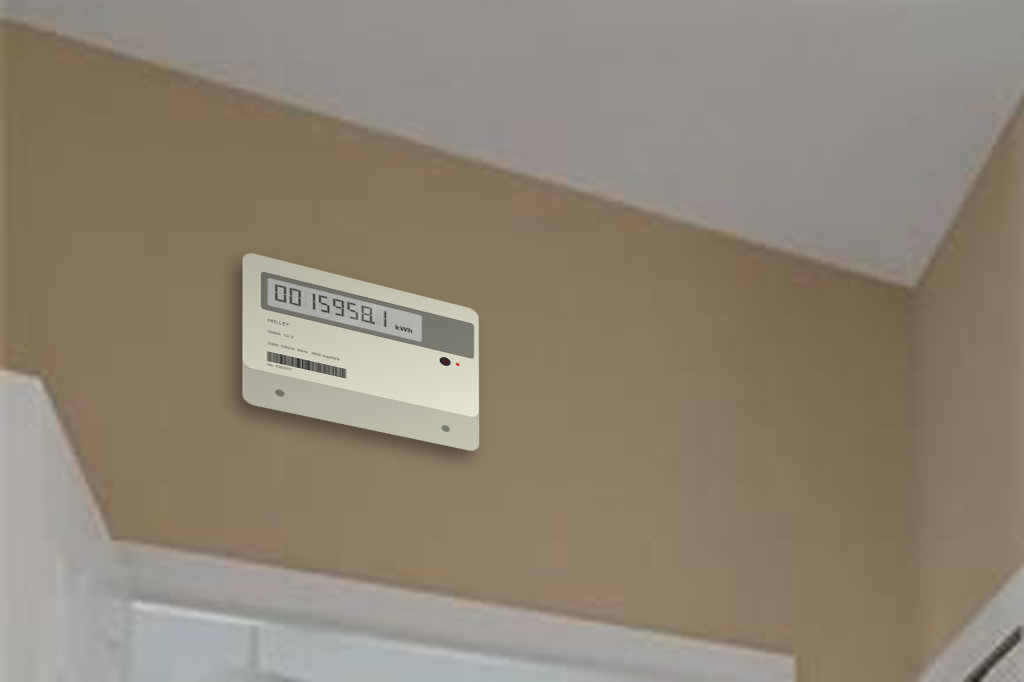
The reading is 15958.1 kWh
